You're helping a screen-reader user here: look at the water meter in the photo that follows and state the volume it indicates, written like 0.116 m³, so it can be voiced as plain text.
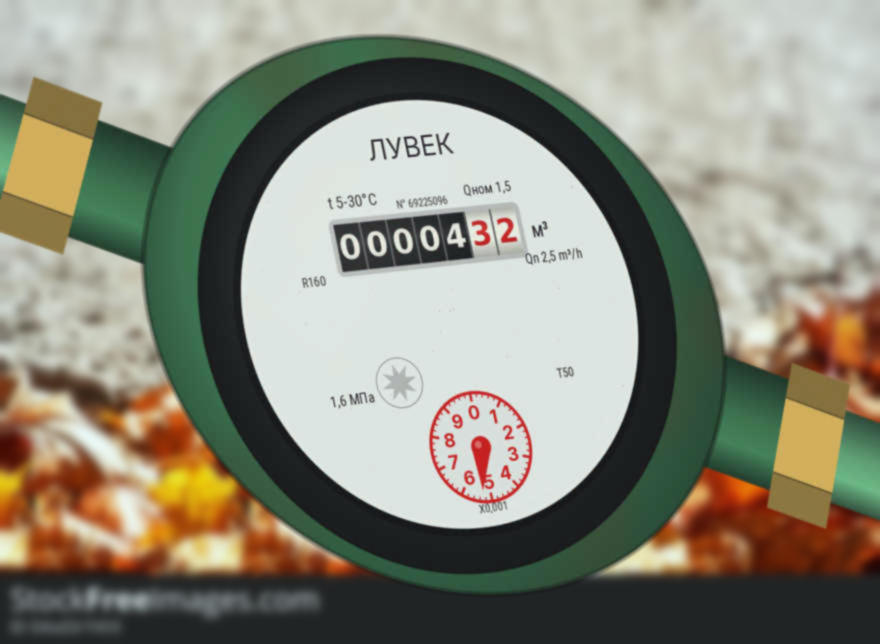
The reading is 4.325 m³
